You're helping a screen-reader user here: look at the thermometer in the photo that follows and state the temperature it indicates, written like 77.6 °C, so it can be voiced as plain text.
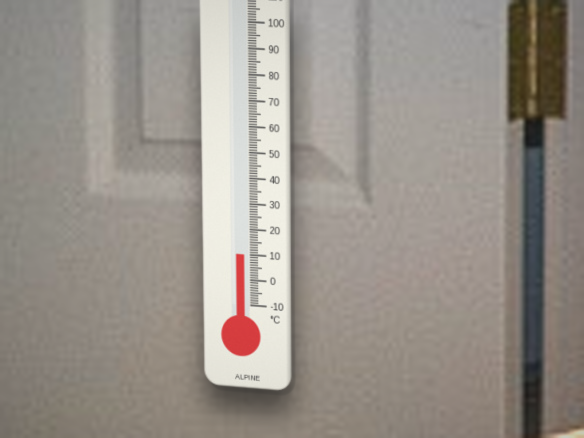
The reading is 10 °C
